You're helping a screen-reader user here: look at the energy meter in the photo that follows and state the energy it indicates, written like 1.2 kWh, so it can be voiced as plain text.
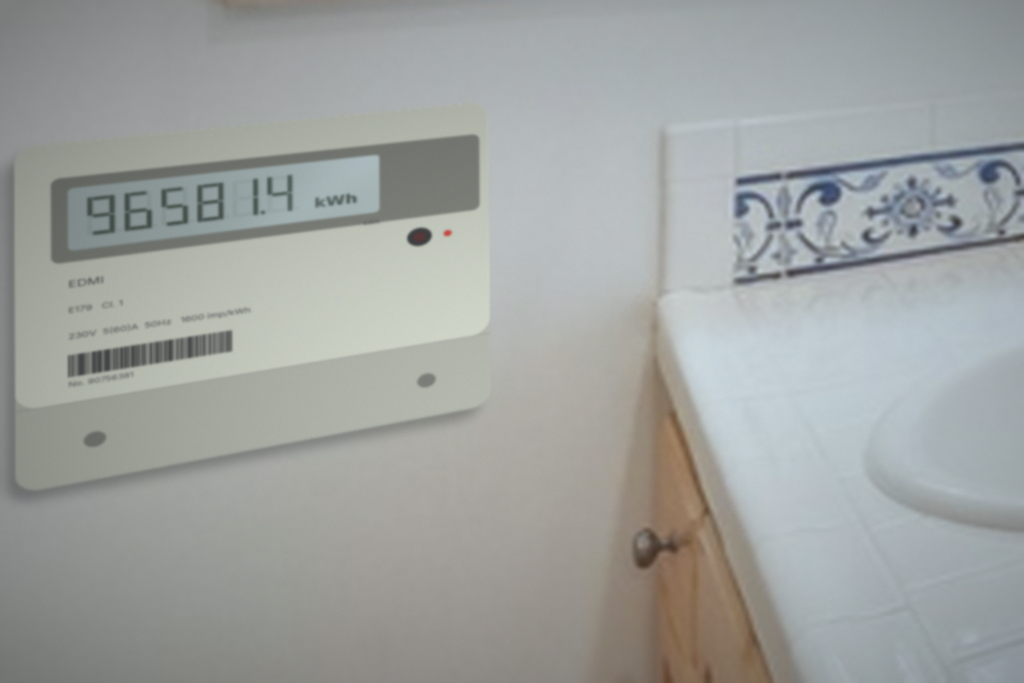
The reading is 96581.4 kWh
